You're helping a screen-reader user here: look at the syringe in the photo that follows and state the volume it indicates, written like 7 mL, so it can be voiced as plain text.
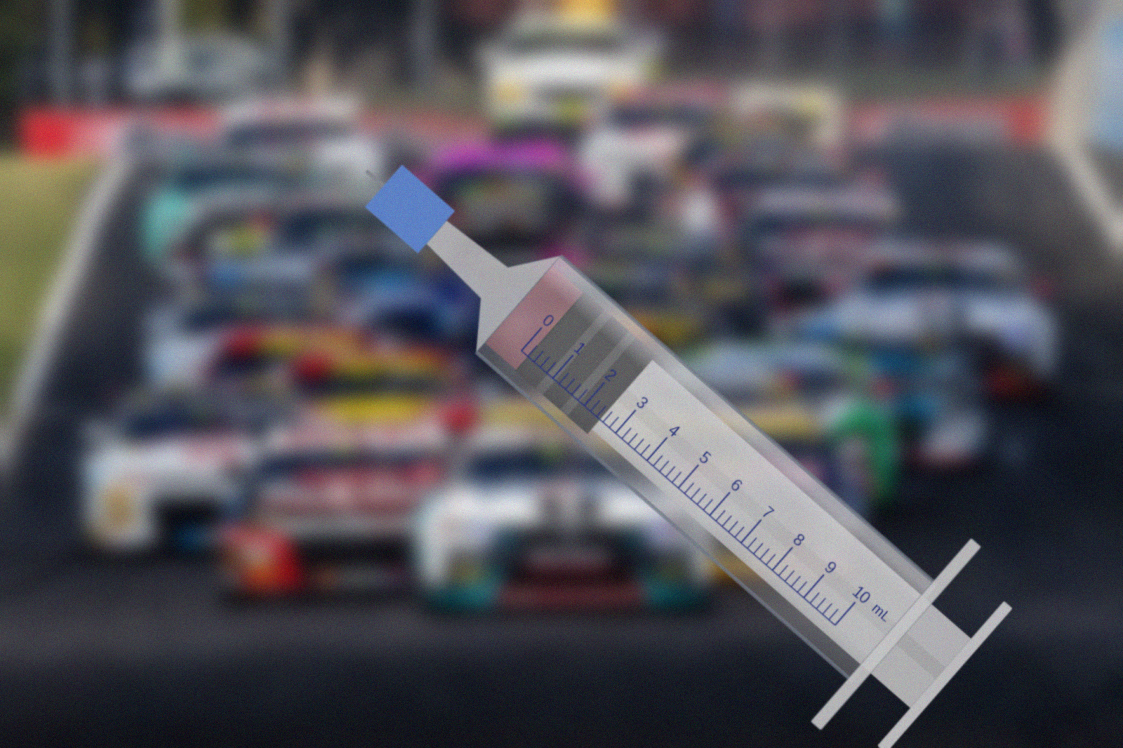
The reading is 0.2 mL
